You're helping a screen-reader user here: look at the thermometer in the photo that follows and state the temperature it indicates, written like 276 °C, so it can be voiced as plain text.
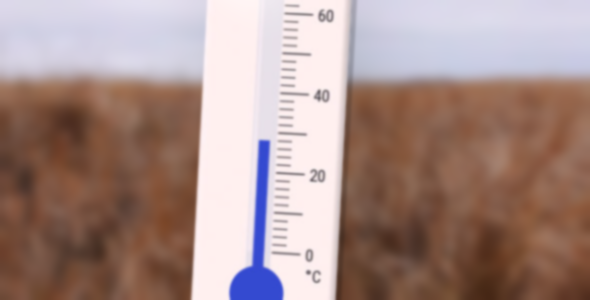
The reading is 28 °C
